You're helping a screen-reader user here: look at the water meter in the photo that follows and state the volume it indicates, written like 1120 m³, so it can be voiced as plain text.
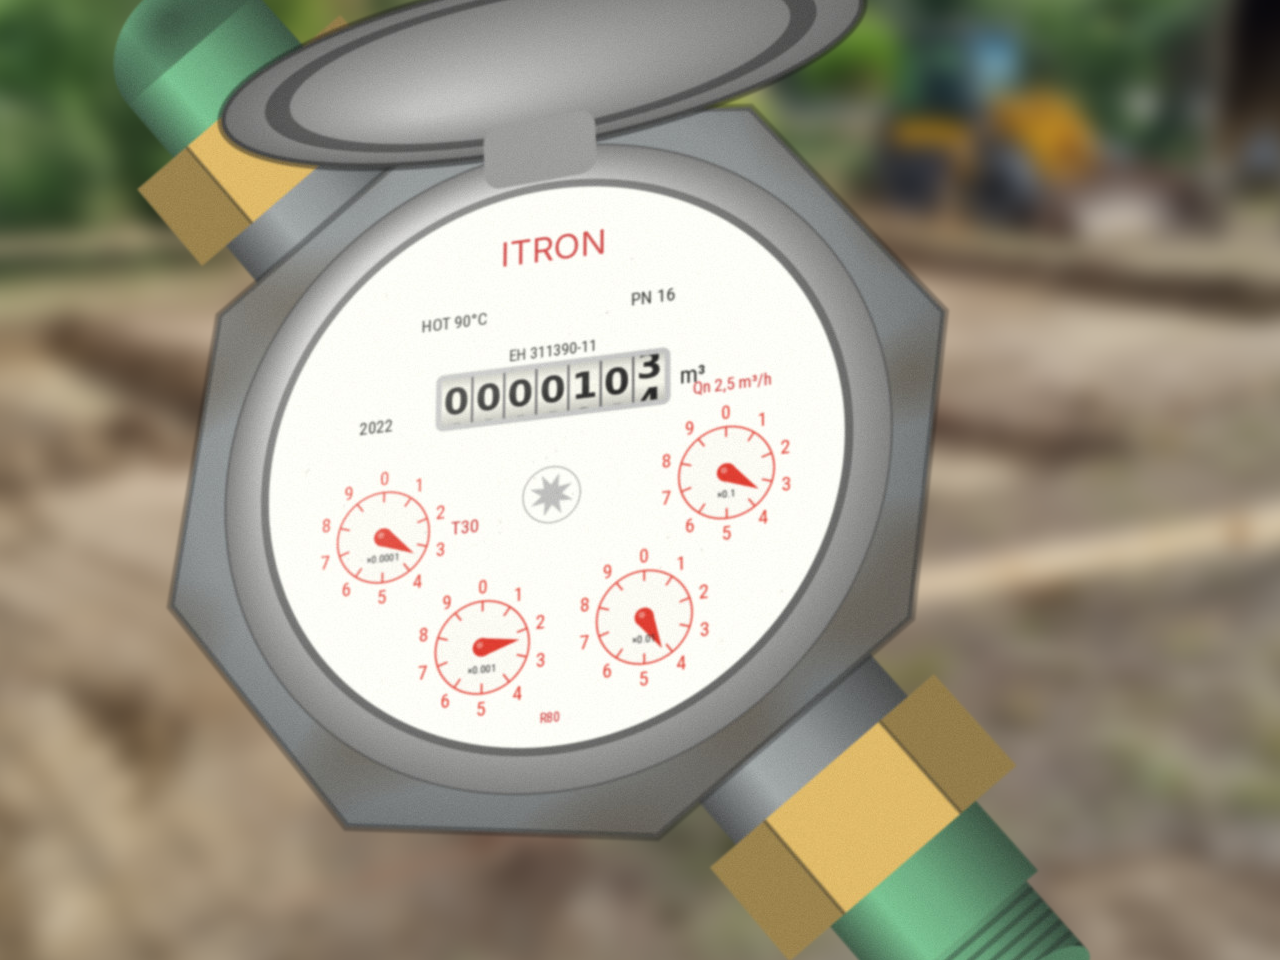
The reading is 103.3423 m³
